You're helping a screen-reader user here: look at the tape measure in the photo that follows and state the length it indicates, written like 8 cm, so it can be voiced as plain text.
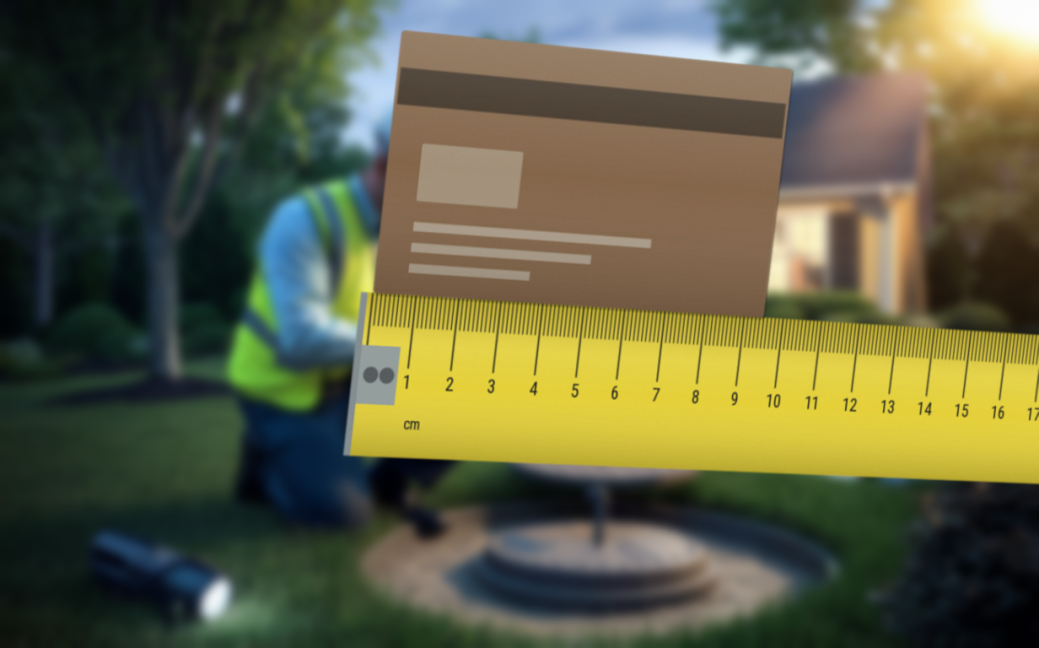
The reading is 9.5 cm
